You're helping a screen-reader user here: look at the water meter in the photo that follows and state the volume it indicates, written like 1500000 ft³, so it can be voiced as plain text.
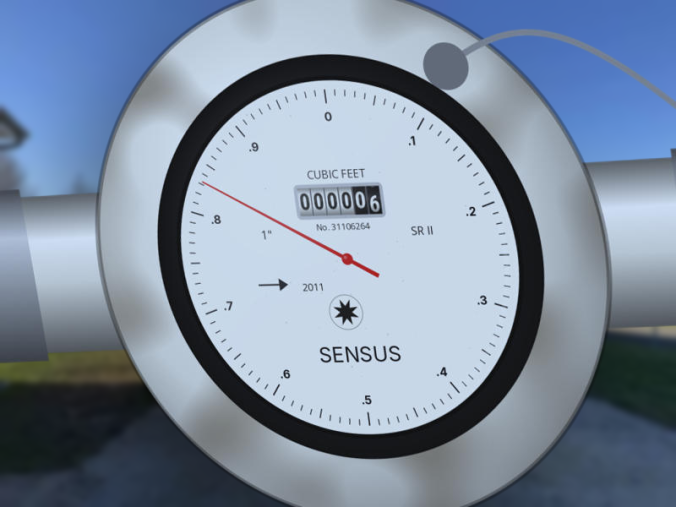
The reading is 5.83 ft³
